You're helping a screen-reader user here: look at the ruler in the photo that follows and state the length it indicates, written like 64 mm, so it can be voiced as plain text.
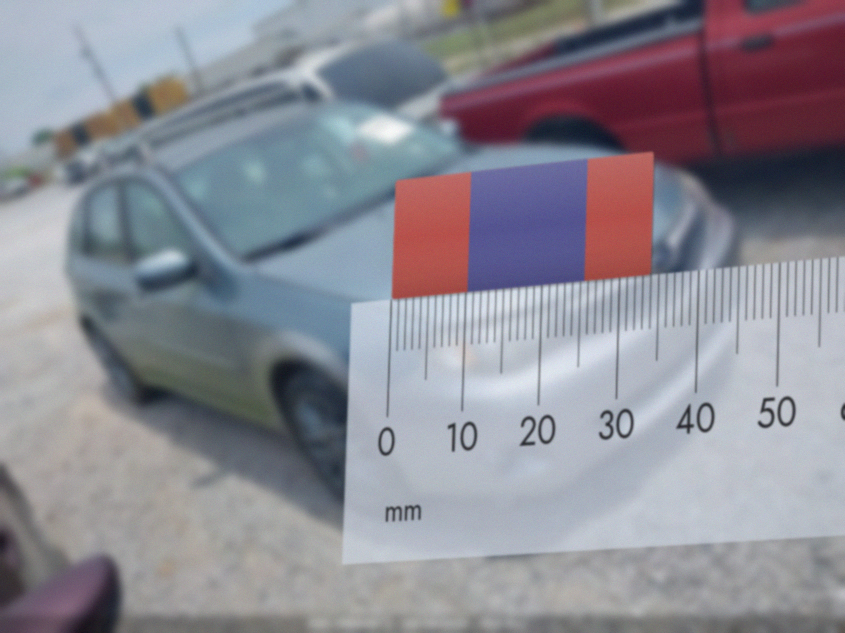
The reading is 34 mm
